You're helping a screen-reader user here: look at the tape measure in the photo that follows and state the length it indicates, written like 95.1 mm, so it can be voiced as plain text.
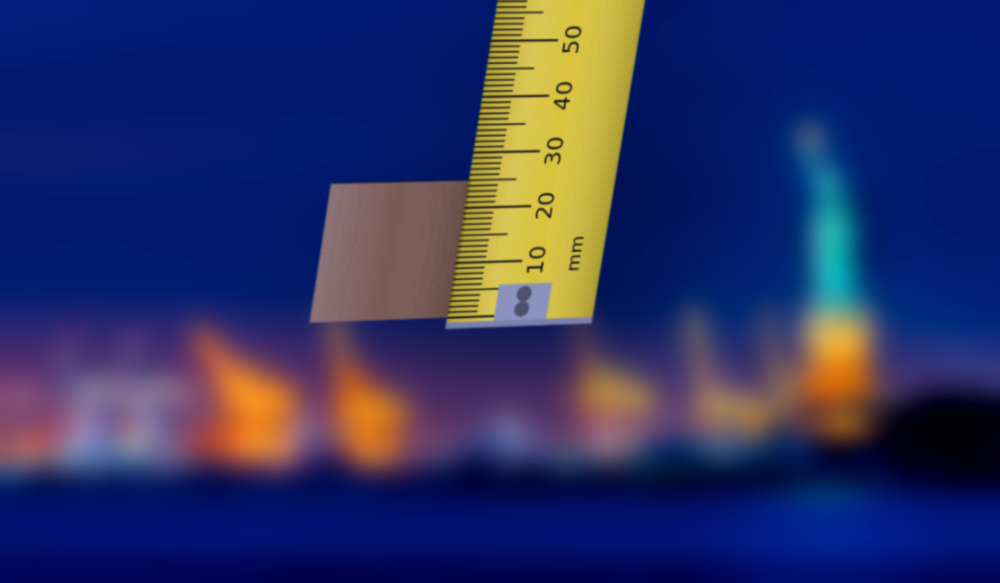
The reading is 25 mm
